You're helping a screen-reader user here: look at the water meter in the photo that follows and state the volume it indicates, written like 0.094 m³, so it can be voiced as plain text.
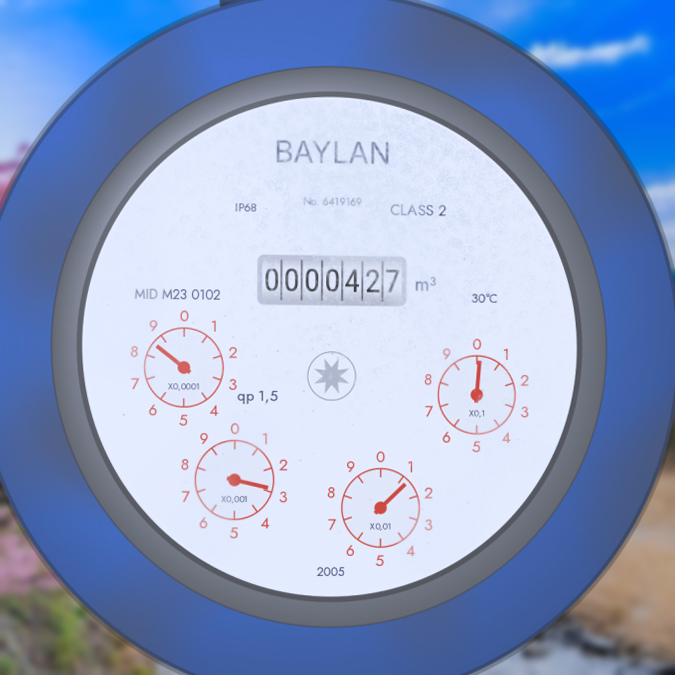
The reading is 427.0128 m³
